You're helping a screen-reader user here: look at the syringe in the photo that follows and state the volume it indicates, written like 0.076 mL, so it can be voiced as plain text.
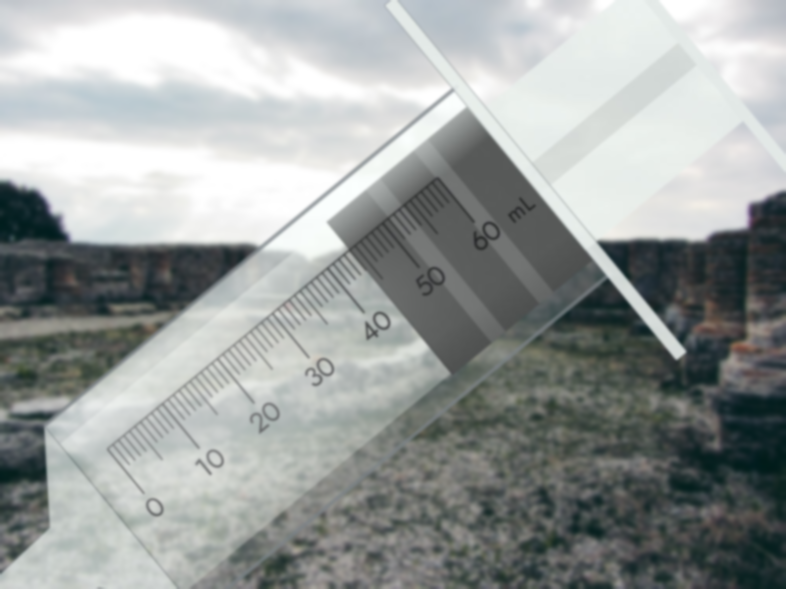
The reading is 44 mL
